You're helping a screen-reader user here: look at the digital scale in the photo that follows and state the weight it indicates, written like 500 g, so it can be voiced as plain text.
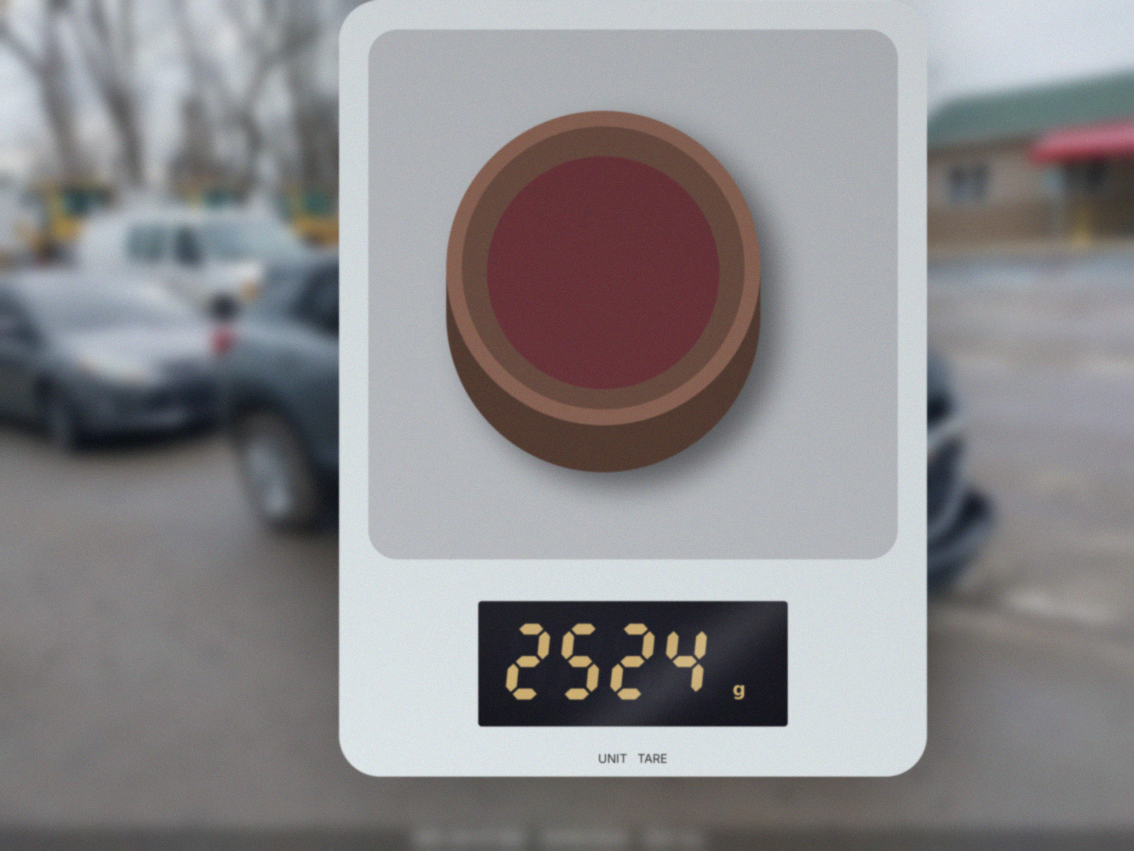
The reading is 2524 g
